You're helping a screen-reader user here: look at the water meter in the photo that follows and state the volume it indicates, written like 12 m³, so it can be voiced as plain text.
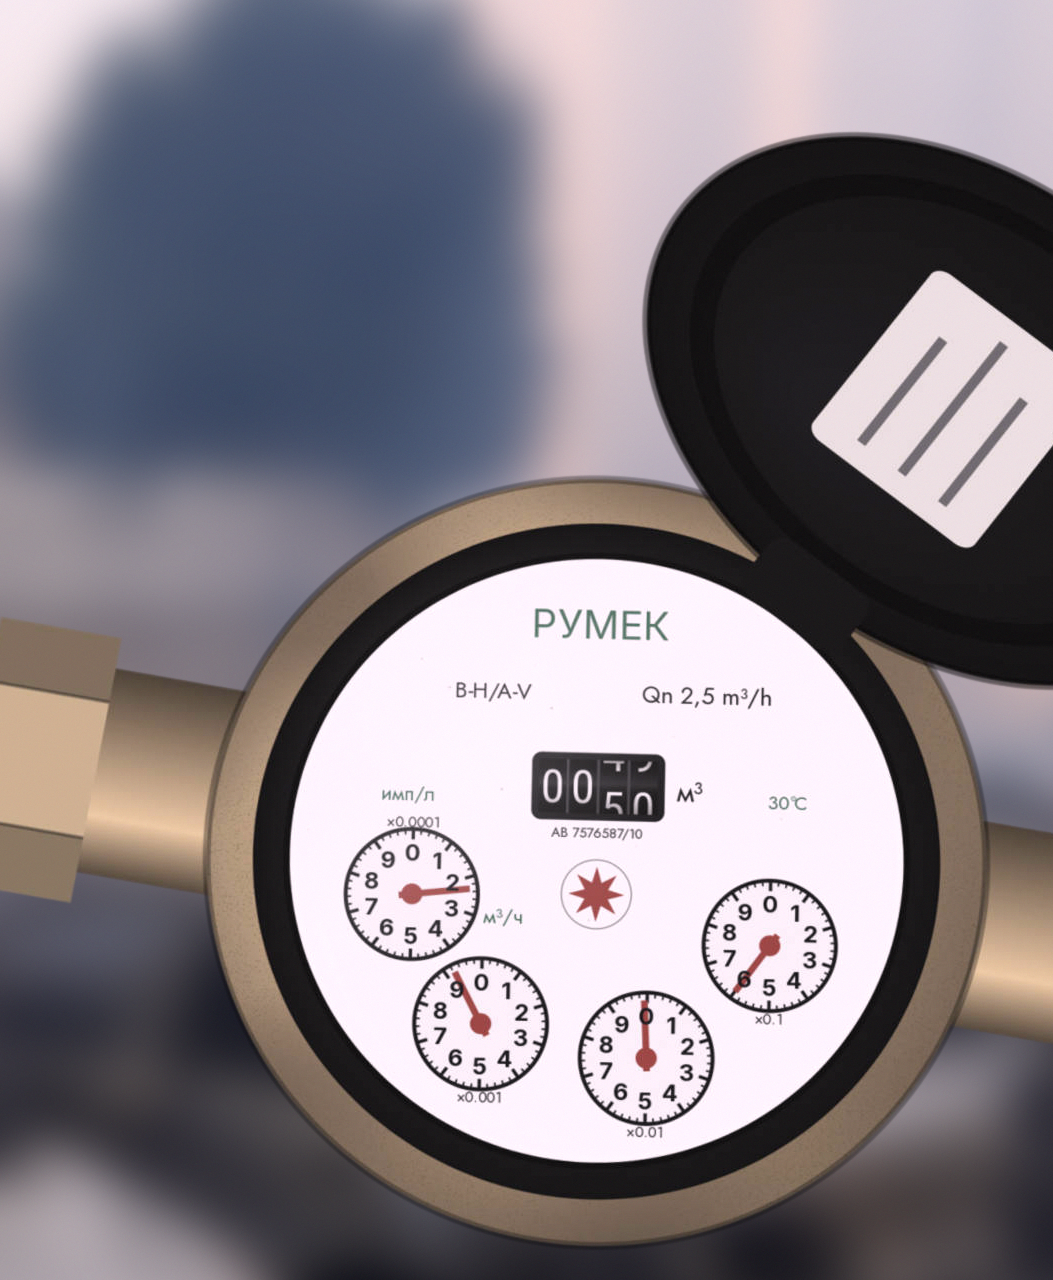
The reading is 49.5992 m³
